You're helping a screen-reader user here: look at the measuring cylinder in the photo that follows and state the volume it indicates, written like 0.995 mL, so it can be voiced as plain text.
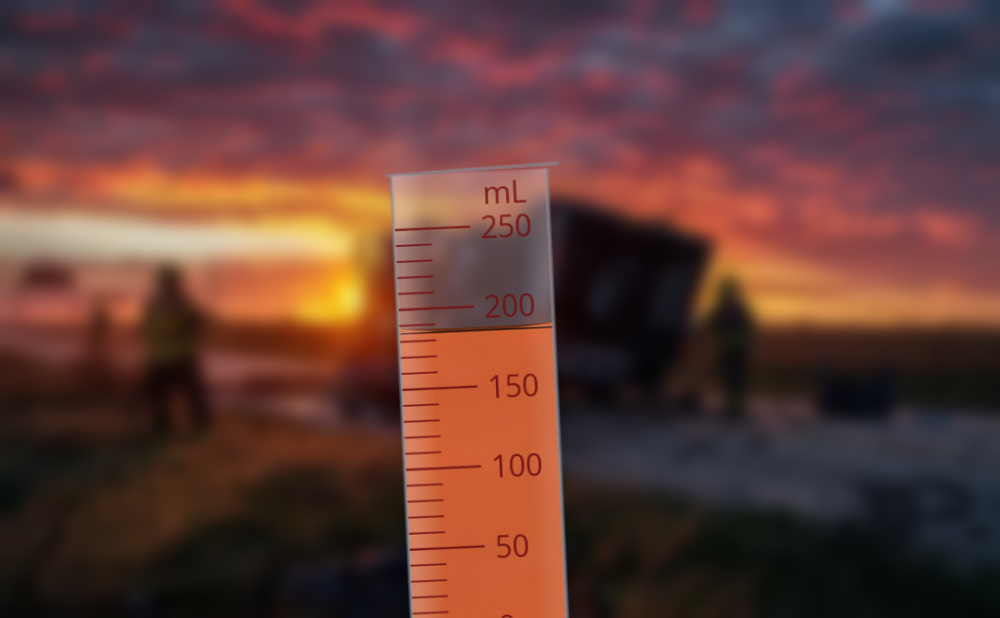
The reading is 185 mL
